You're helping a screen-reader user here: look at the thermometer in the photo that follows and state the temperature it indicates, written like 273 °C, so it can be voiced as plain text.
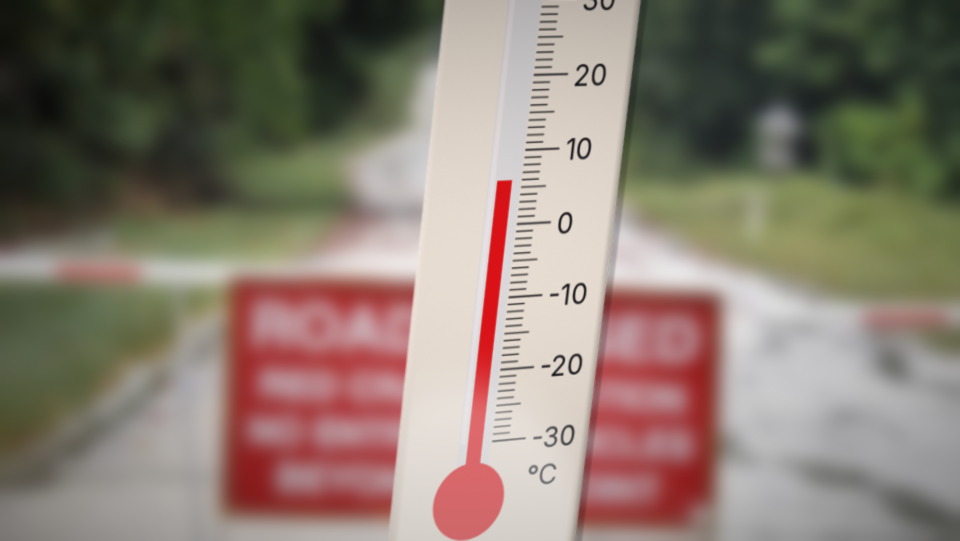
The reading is 6 °C
